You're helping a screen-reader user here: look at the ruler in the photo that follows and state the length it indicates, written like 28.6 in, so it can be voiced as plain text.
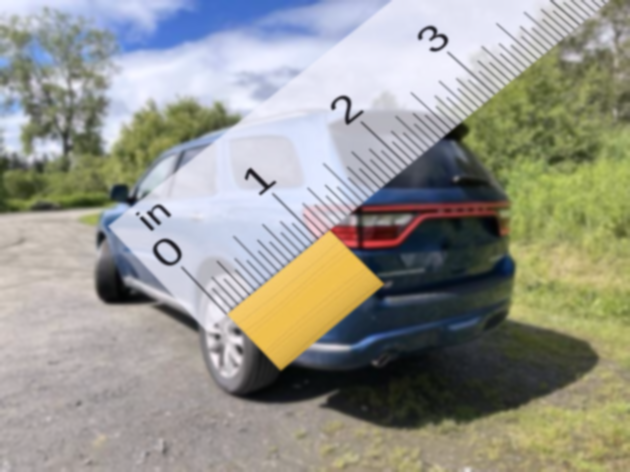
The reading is 1.125 in
